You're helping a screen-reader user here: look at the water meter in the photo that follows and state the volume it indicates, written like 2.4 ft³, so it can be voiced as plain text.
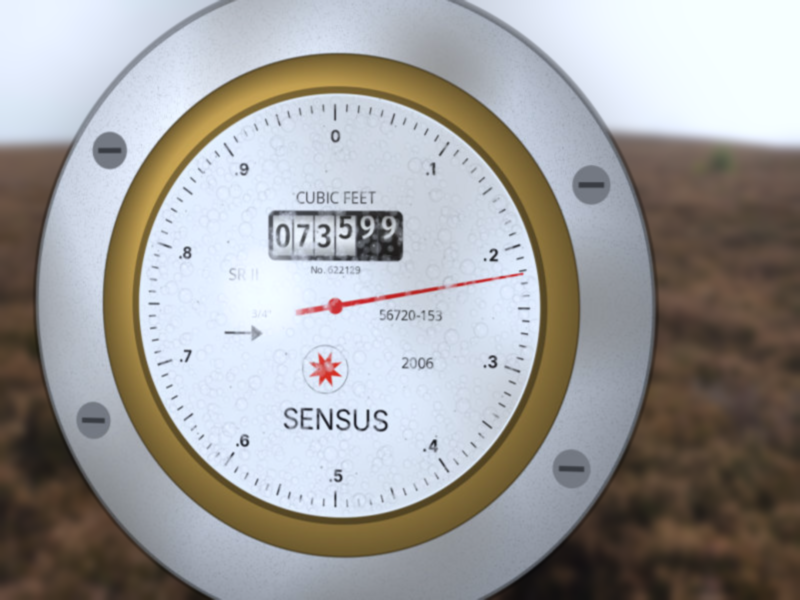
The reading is 73599.22 ft³
